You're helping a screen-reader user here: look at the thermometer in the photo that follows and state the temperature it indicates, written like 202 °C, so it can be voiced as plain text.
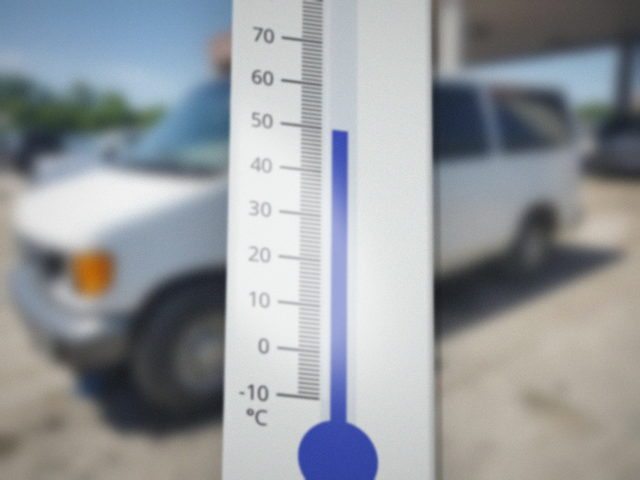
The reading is 50 °C
